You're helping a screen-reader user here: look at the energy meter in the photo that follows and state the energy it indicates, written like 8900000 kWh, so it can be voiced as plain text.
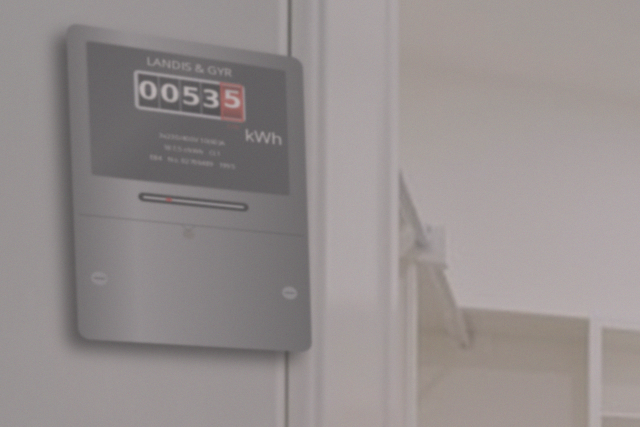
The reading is 53.5 kWh
